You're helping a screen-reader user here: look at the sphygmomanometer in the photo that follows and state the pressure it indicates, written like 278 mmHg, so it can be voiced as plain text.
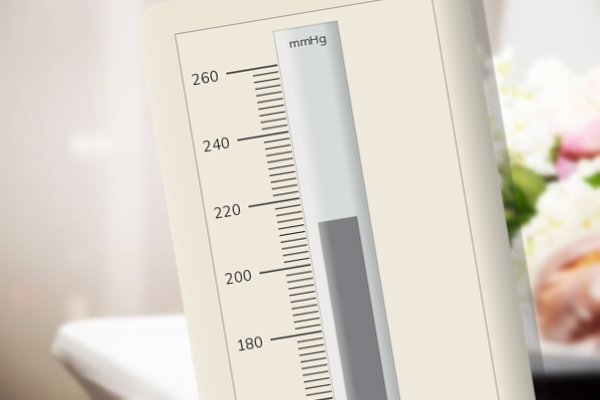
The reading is 212 mmHg
